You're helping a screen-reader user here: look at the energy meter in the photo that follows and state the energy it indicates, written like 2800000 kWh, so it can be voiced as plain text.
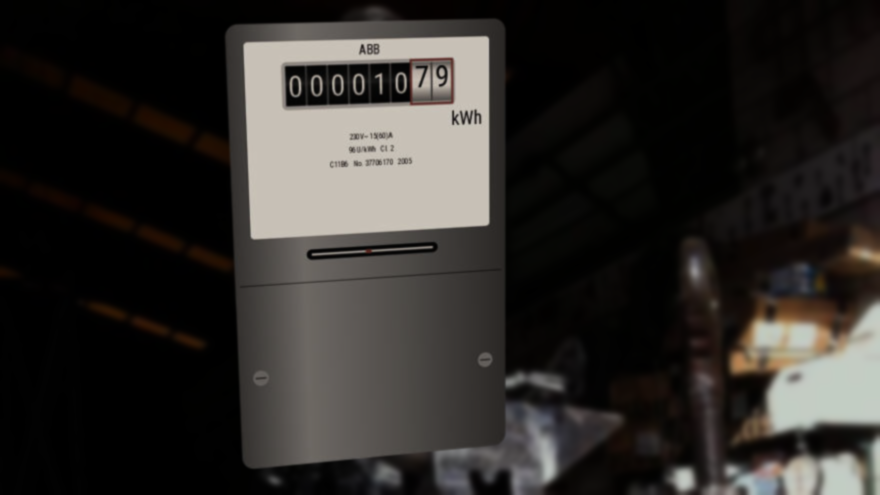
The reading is 10.79 kWh
